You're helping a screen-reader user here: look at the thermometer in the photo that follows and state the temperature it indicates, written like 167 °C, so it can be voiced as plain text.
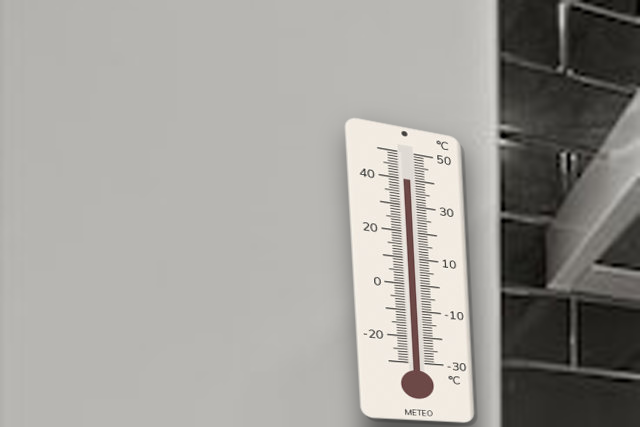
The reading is 40 °C
